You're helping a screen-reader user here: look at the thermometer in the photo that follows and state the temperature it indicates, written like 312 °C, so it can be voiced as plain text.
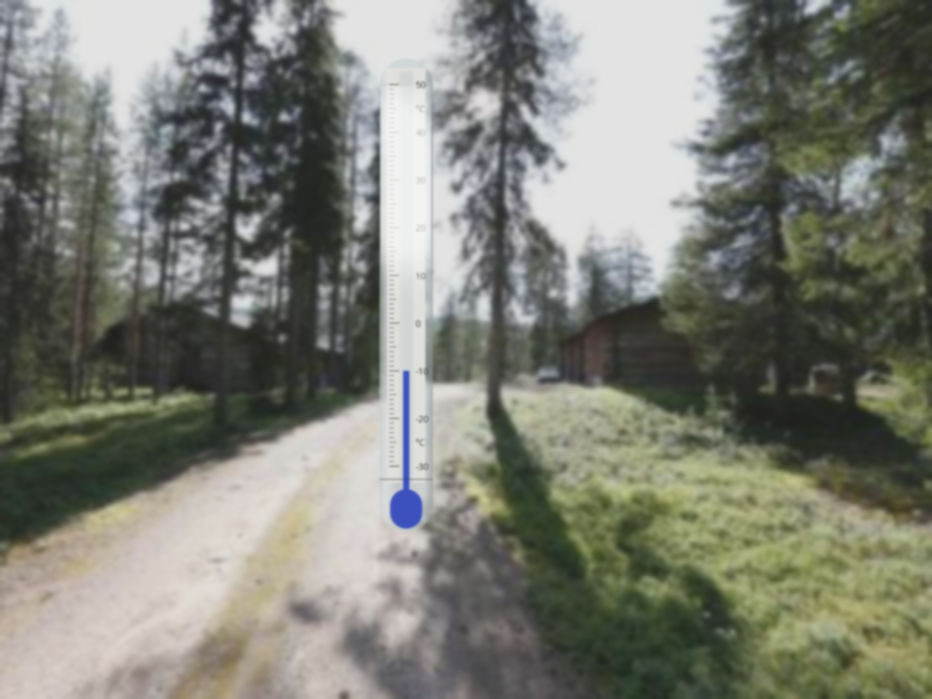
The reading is -10 °C
